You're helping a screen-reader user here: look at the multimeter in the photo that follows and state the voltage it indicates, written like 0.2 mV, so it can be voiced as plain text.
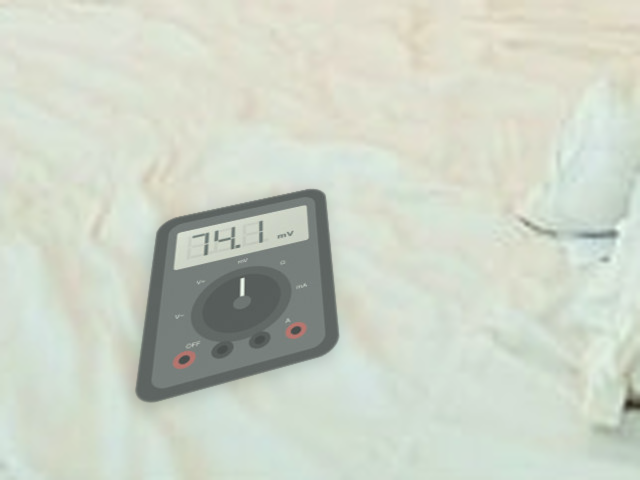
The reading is 74.1 mV
